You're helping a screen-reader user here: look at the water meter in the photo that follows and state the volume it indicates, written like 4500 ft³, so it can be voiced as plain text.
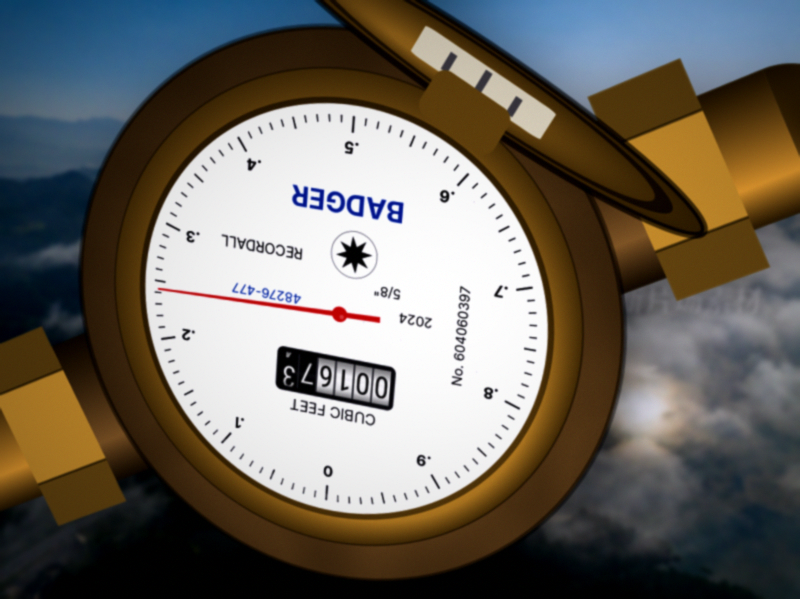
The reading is 1673.24 ft³
